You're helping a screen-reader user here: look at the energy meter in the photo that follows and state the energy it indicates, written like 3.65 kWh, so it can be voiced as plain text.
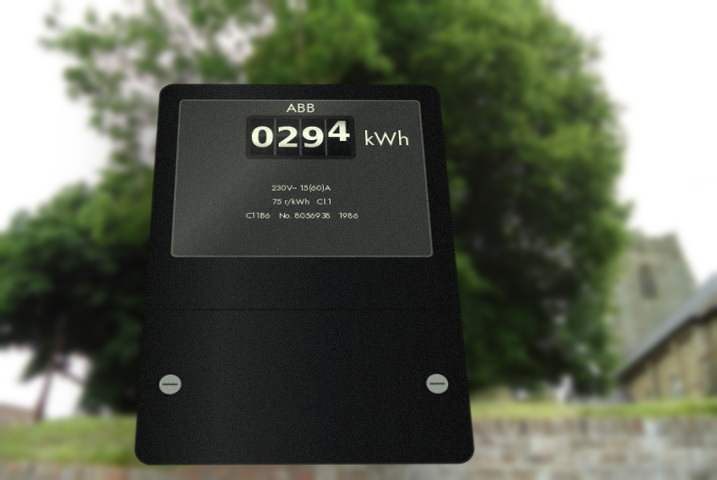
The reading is 294 kWh
